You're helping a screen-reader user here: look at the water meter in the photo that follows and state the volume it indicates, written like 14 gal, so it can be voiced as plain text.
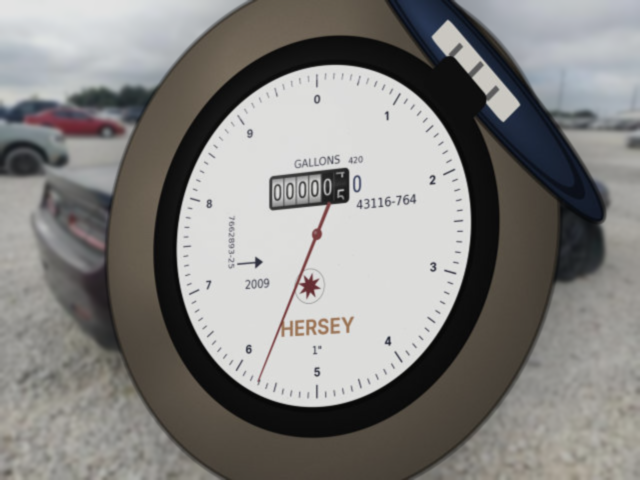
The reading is 45.7 gal
